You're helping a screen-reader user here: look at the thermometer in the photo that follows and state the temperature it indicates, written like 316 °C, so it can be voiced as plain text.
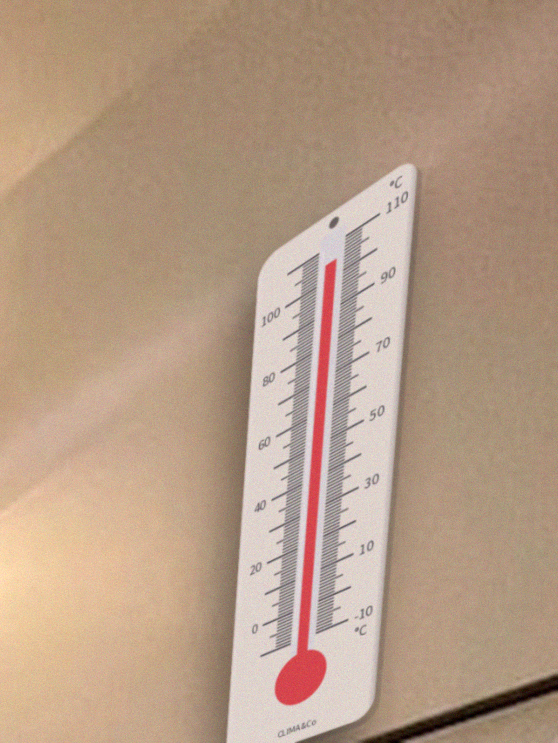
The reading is 105 °C
